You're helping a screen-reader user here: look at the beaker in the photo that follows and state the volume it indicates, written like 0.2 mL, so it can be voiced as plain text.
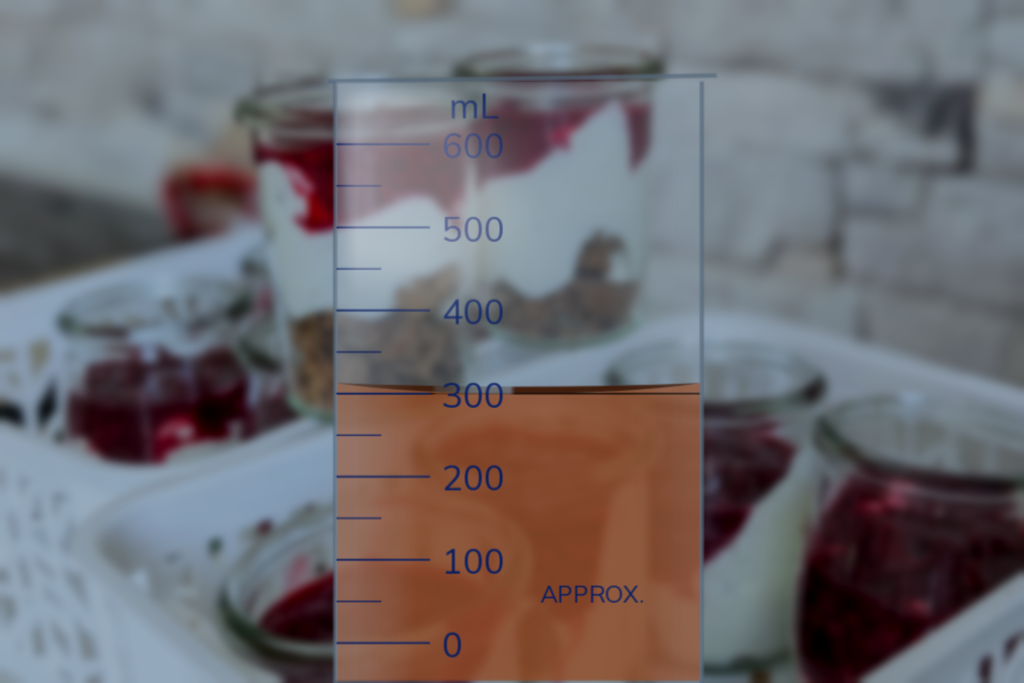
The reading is 300 mL
